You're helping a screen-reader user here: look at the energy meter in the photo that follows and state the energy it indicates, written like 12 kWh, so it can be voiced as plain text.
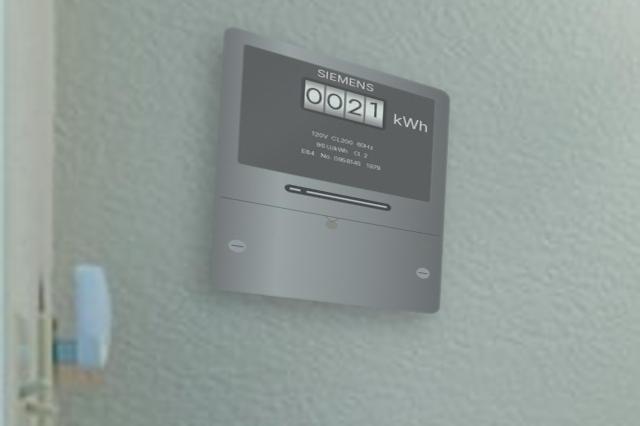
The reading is 21 kWh
